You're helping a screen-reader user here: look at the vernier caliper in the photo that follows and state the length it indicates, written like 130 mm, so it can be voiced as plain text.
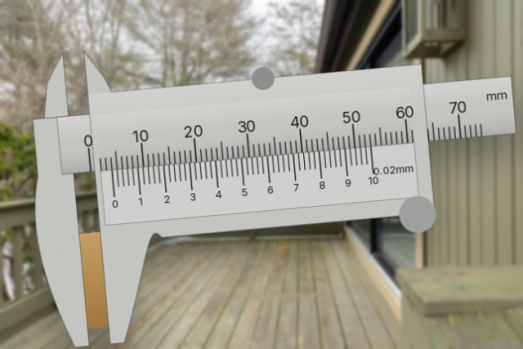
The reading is 4.0 mm
